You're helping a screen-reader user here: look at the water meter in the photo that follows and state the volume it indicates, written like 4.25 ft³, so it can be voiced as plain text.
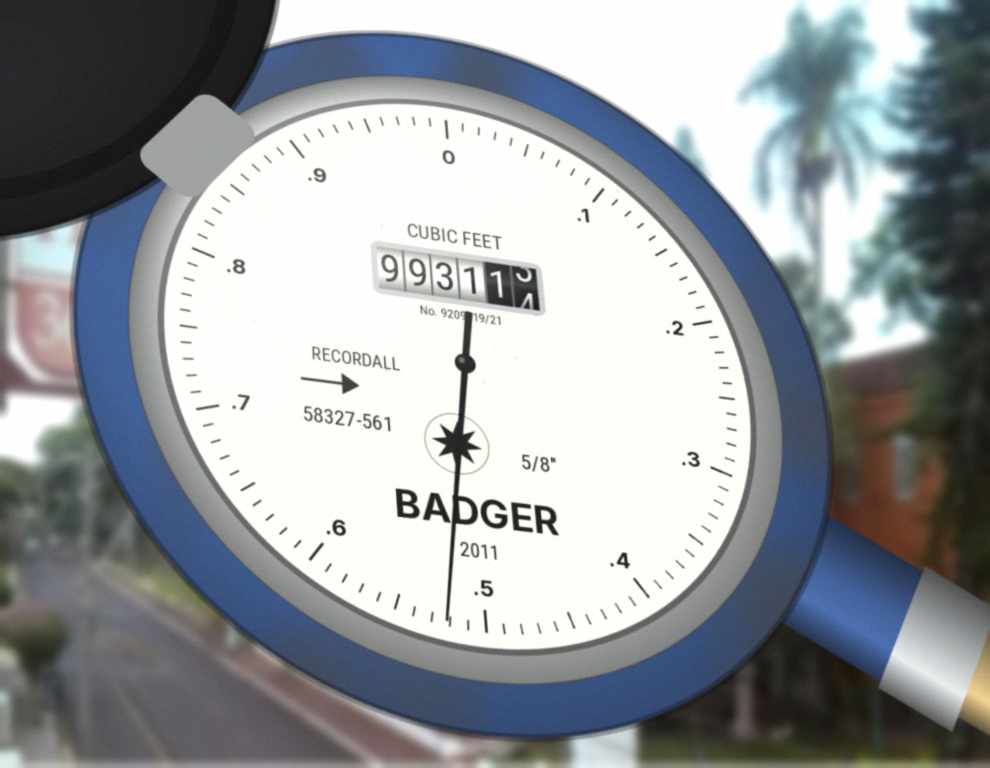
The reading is 993113.52 ft³
